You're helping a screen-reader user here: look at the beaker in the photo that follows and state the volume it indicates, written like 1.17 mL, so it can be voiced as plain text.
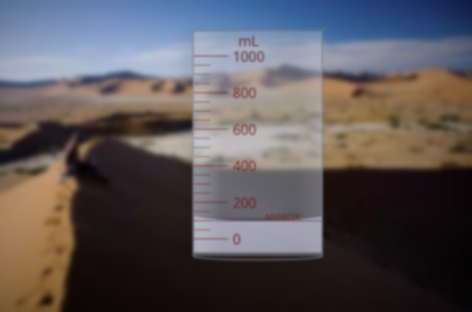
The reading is 100 mL
